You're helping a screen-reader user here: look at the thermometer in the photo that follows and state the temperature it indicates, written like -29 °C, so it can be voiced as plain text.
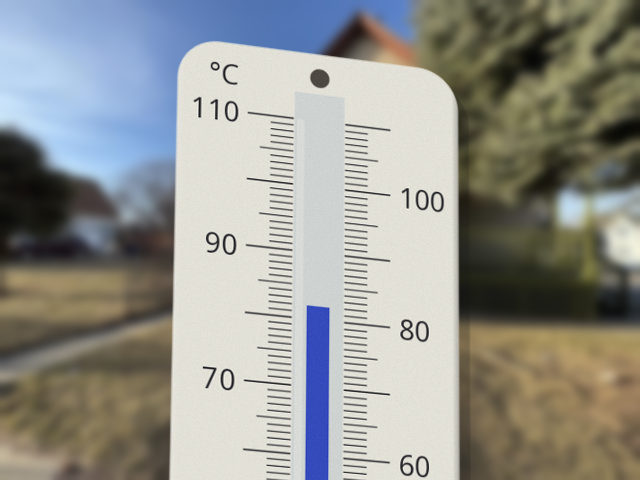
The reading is 82 °C
